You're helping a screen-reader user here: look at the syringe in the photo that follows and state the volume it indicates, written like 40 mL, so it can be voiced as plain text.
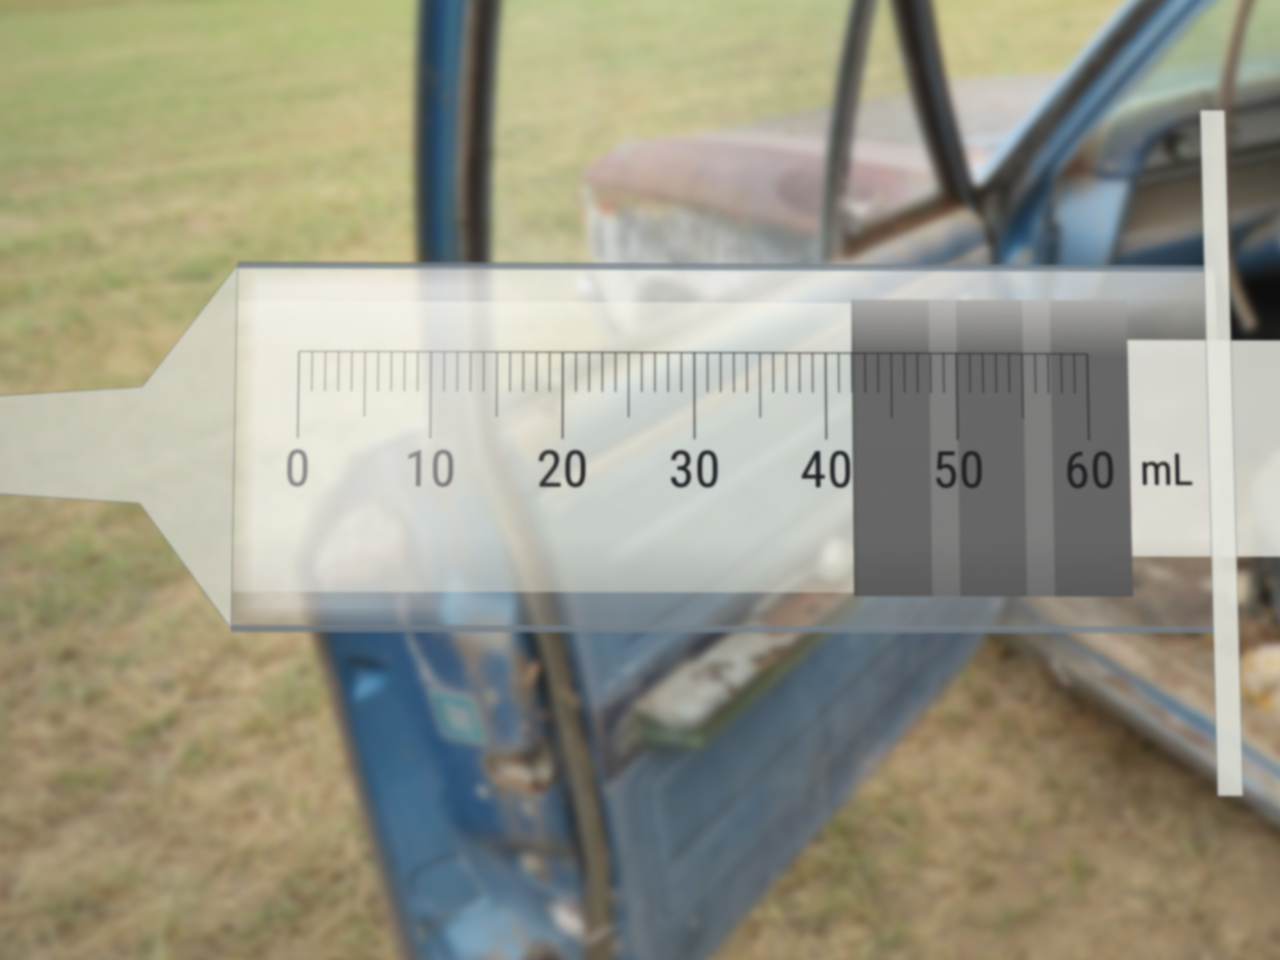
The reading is 42 mL
